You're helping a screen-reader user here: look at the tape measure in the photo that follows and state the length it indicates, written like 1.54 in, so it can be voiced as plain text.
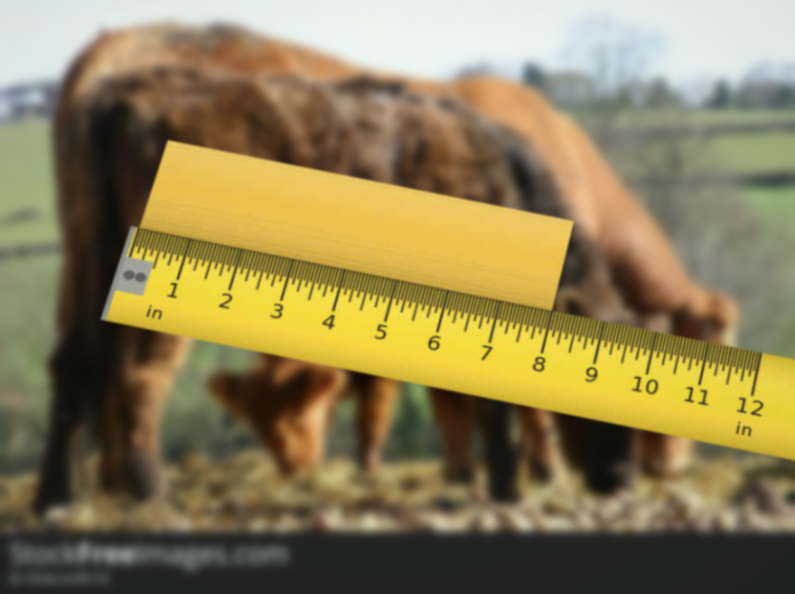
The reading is 8 in
